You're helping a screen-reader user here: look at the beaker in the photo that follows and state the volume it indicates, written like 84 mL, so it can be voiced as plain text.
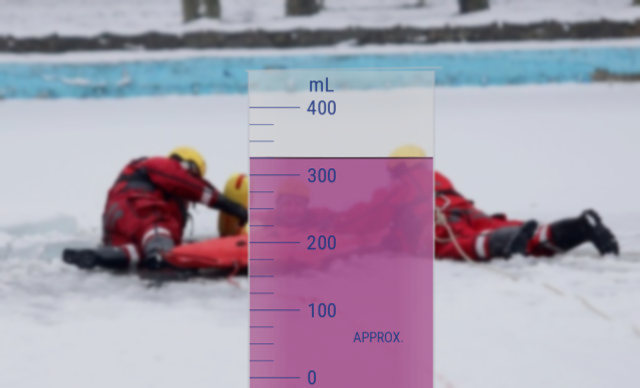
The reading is 325 mL
